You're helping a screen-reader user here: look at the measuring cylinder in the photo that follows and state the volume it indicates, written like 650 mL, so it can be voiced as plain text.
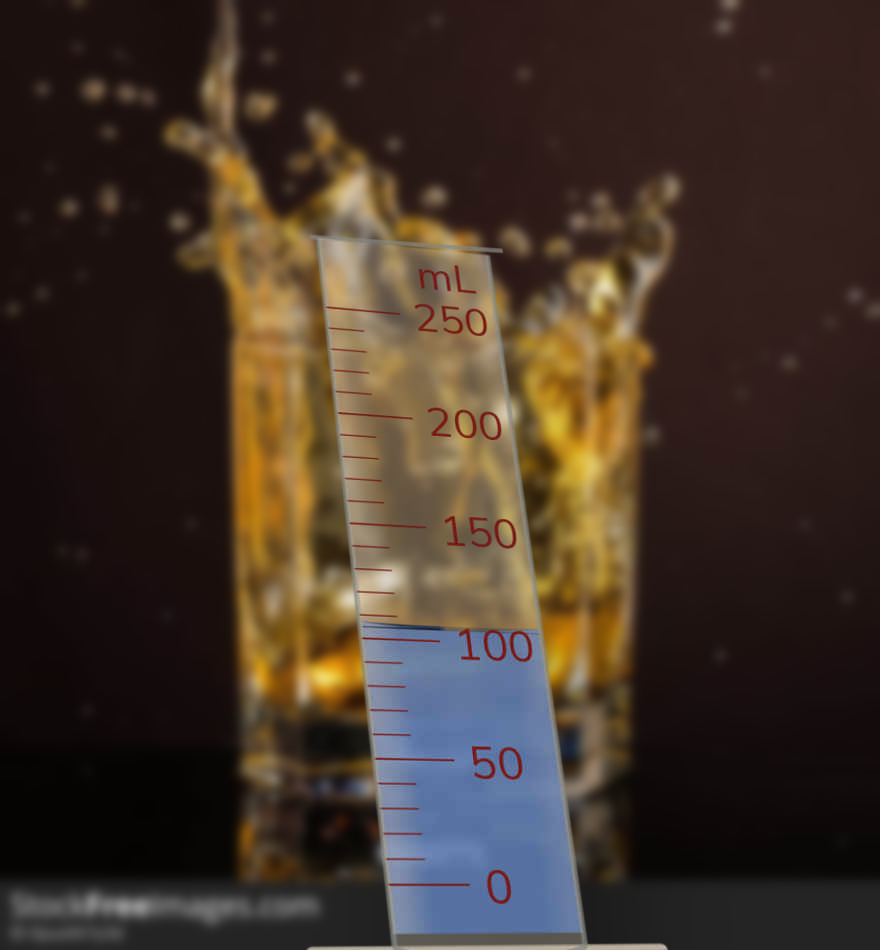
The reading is 105 mL
